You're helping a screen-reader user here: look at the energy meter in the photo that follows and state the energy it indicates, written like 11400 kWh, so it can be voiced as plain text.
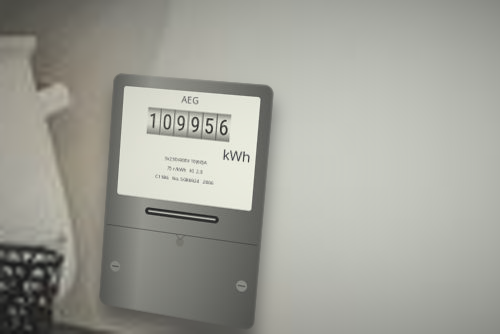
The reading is 109956 kWh
